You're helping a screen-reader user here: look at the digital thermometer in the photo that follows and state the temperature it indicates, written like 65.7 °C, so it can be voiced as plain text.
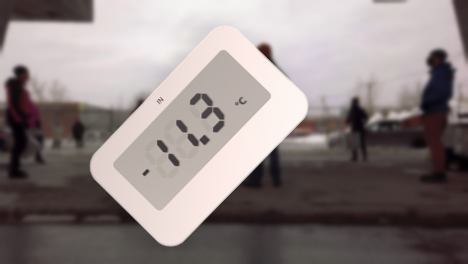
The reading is -11.3 °C
